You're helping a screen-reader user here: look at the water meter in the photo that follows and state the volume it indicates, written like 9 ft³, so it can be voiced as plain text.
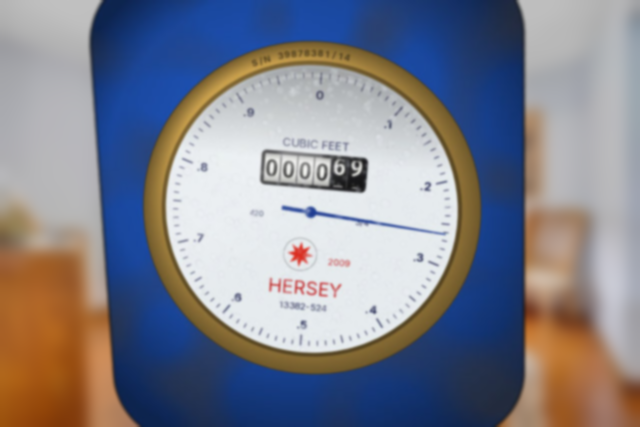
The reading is 69.26 ft³
